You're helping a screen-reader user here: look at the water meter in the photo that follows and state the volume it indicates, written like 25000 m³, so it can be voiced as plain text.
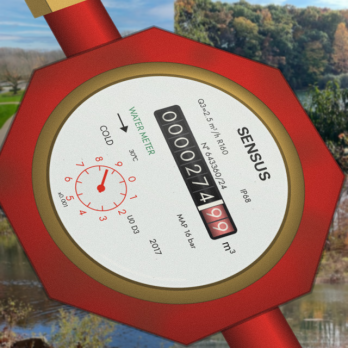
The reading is 274.998 m³
